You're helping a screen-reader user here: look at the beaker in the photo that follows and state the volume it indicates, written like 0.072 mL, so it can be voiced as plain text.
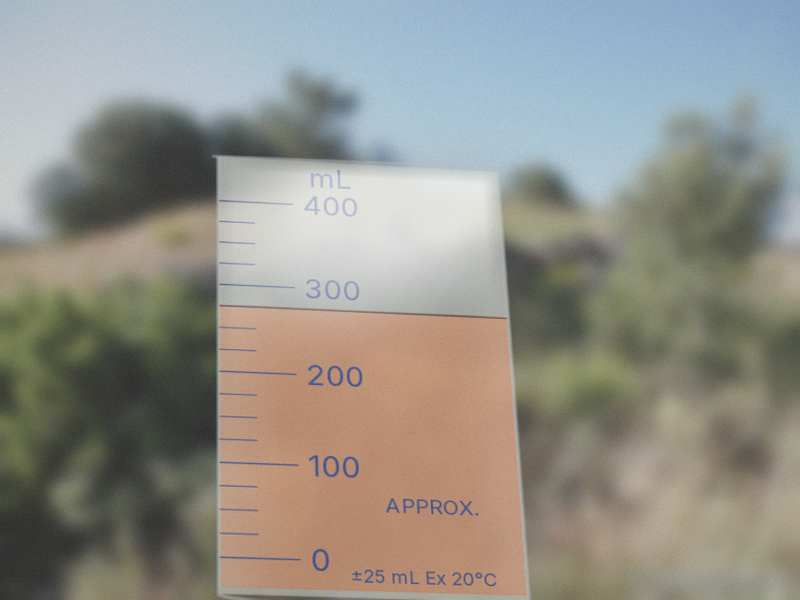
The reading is 275 mL
